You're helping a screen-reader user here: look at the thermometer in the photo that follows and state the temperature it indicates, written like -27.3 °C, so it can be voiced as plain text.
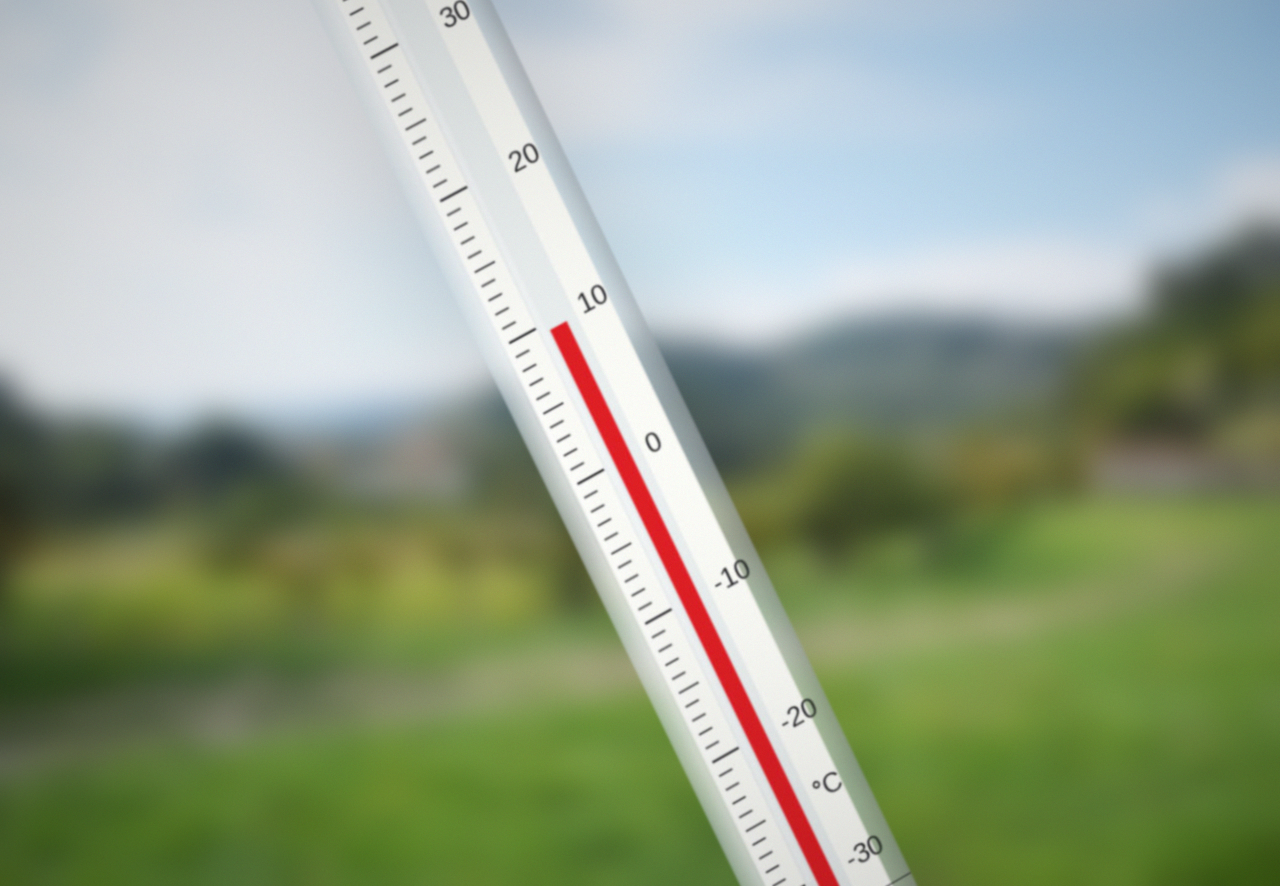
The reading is 9.5 °C
